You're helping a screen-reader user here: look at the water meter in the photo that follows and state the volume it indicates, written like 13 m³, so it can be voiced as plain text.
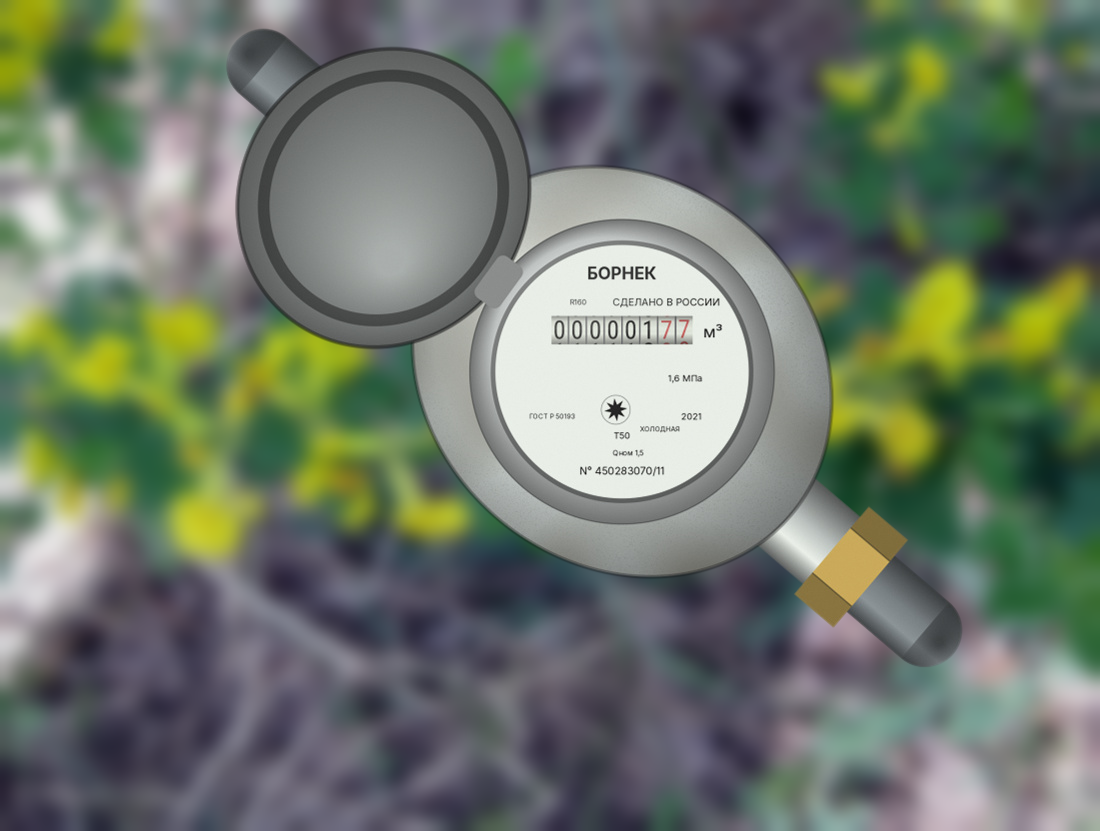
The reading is 1.77 m³
